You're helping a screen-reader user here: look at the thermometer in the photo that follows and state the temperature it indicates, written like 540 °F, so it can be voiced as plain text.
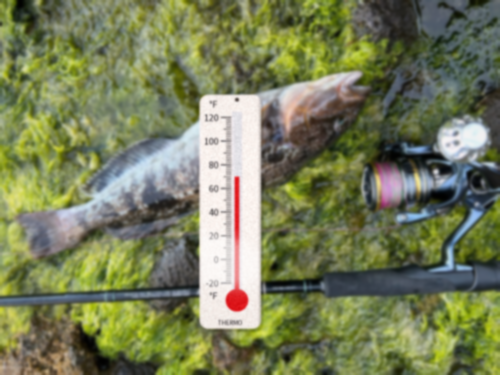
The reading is 70 °F
